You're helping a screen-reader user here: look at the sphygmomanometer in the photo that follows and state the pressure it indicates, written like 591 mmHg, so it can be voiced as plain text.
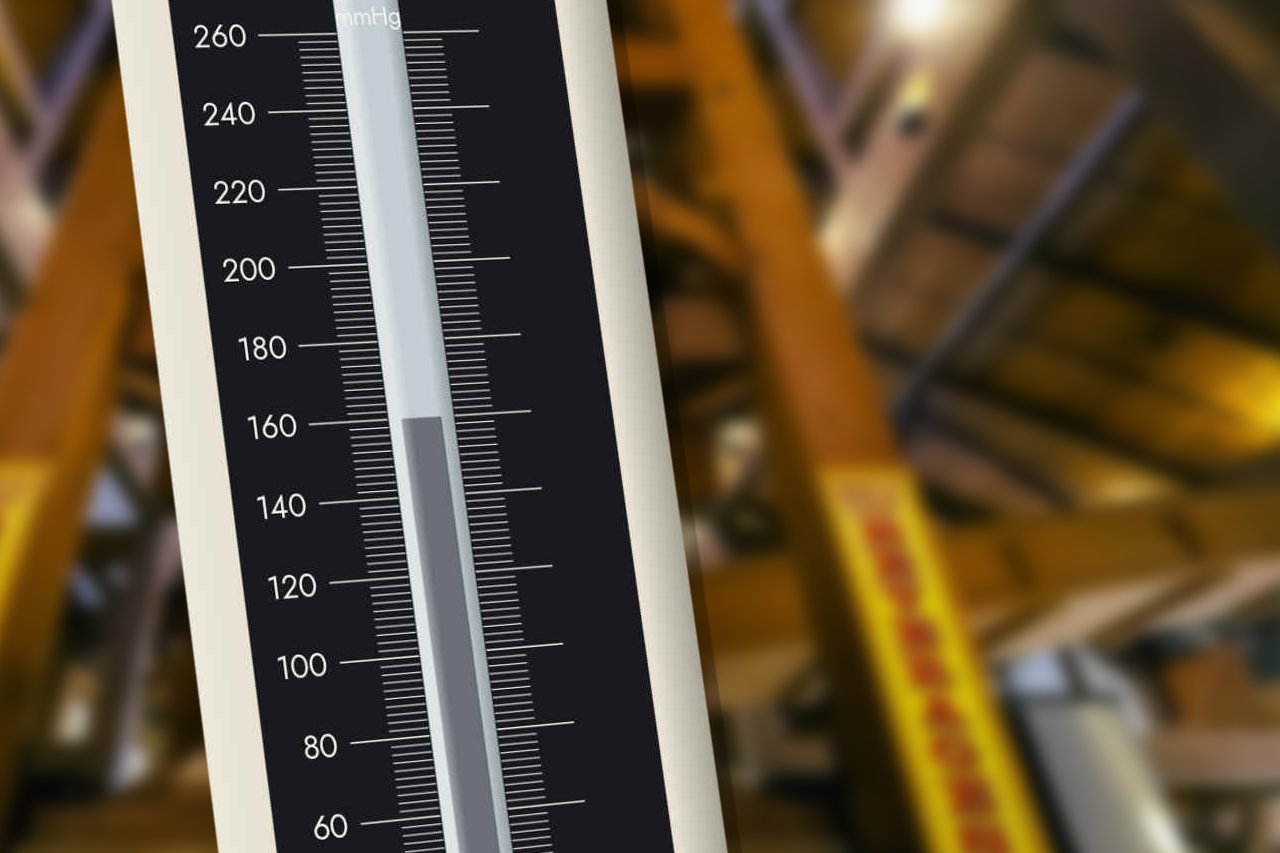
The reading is 160 mmHg
